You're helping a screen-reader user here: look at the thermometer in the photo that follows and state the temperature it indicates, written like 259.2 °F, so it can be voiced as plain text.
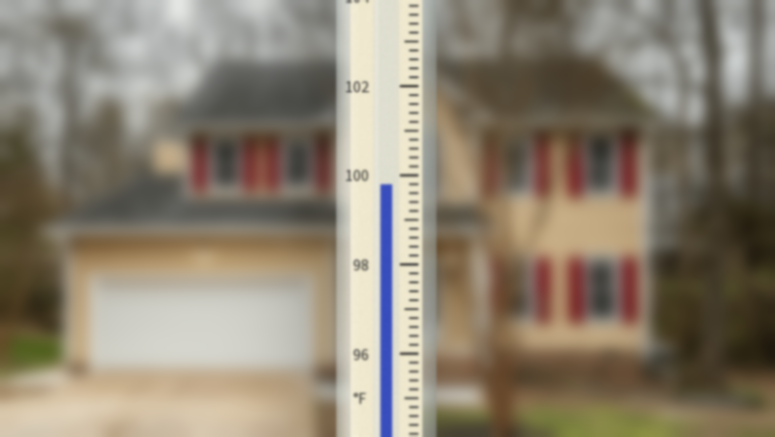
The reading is 99.8 °F
